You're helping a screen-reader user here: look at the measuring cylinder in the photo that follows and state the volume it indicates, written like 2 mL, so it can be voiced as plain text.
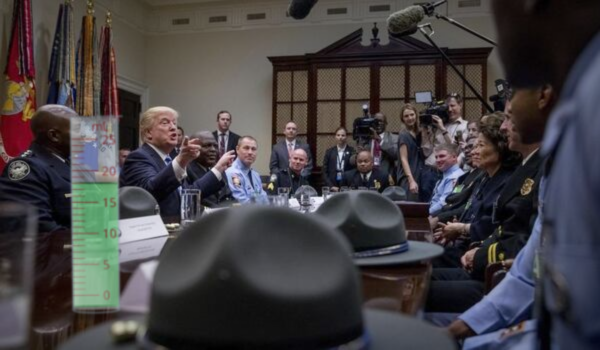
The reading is 18 mL
